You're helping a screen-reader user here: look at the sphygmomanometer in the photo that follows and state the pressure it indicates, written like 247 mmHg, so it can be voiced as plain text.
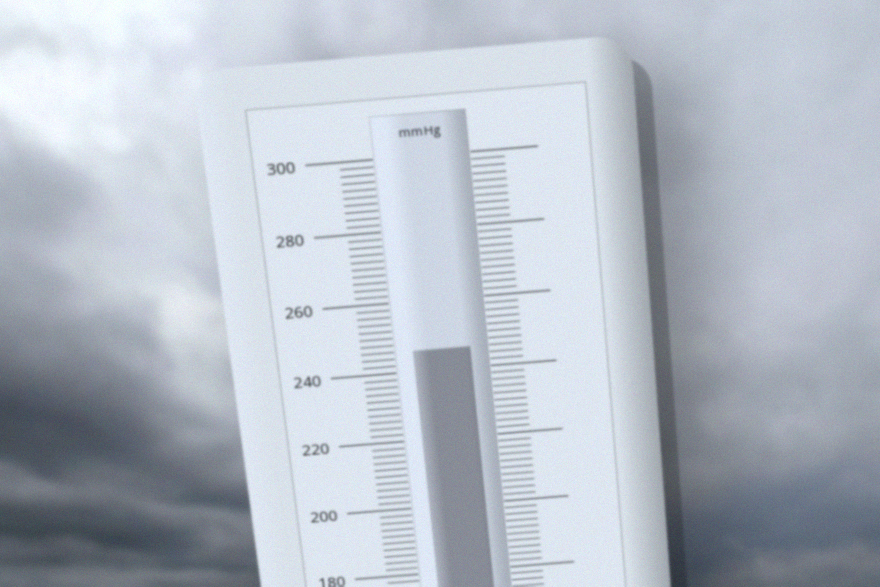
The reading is 246 mmHg
